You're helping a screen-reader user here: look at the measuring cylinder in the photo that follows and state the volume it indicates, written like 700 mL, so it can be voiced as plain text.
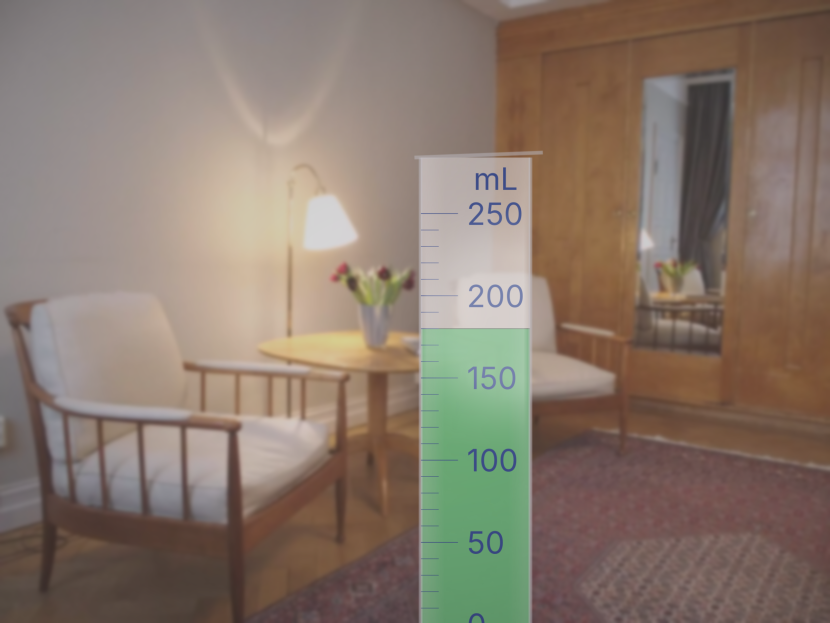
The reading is 180 mL
